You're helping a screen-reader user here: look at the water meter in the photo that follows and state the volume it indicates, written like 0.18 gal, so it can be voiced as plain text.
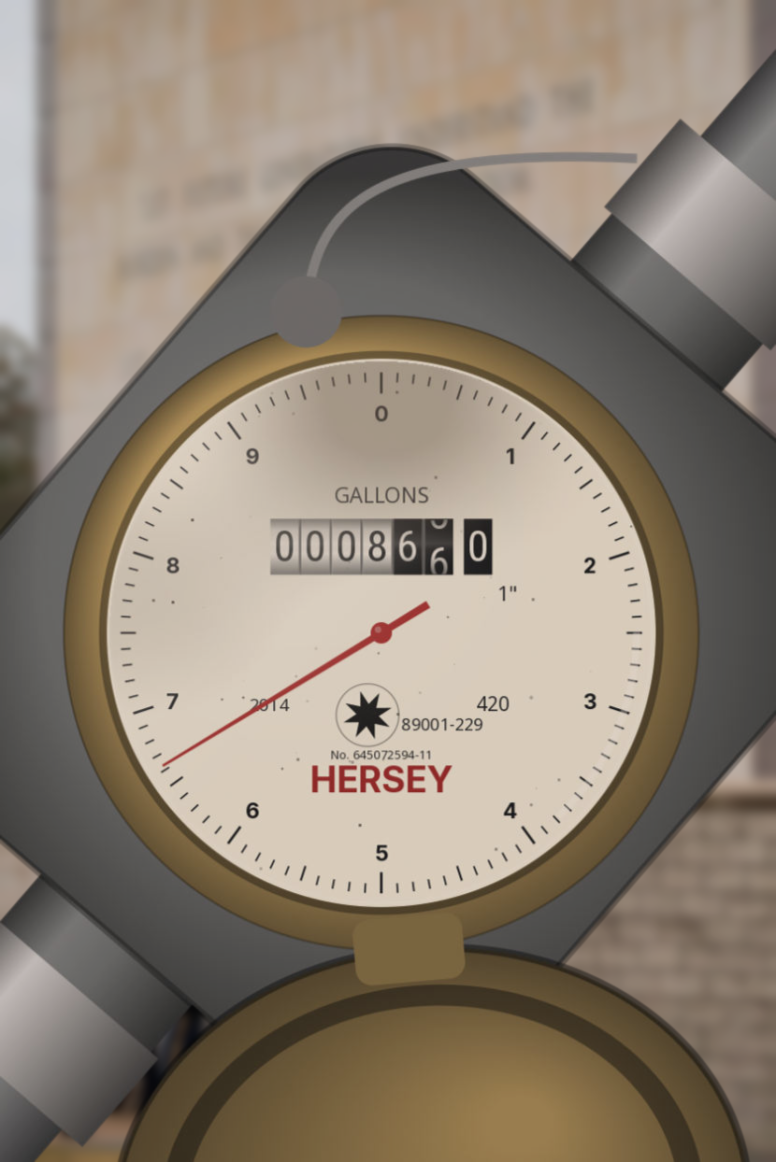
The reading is 8656.6 gal
